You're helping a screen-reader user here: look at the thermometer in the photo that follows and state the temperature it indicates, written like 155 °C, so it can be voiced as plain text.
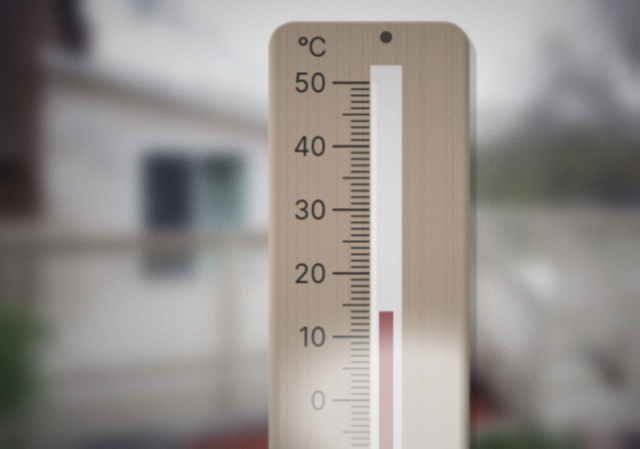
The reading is 14 °C
